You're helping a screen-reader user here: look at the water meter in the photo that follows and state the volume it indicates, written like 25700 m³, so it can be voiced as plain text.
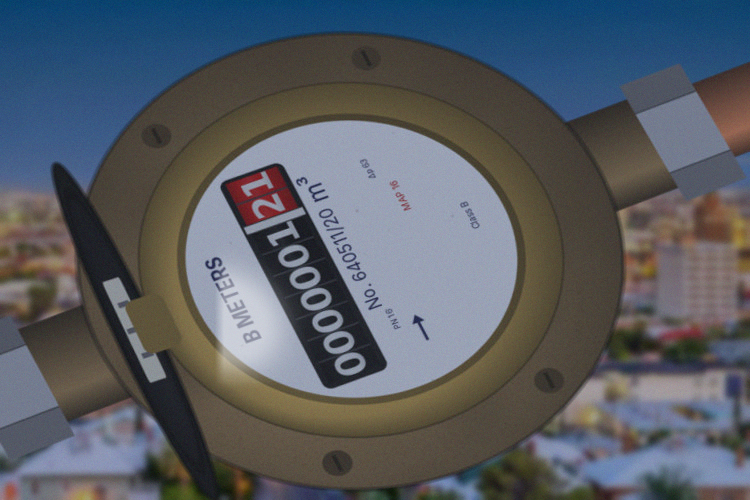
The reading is 1.21 m³
